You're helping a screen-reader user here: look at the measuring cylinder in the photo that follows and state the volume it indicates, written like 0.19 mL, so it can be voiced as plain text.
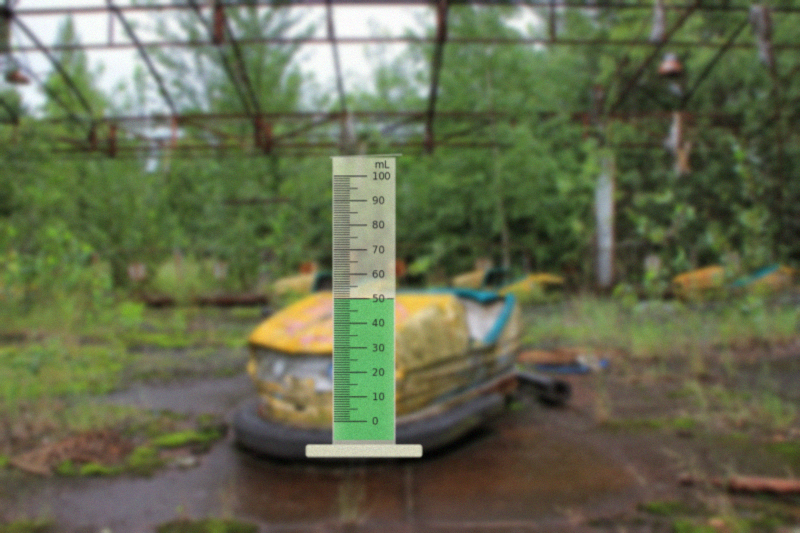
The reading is 50 mL
